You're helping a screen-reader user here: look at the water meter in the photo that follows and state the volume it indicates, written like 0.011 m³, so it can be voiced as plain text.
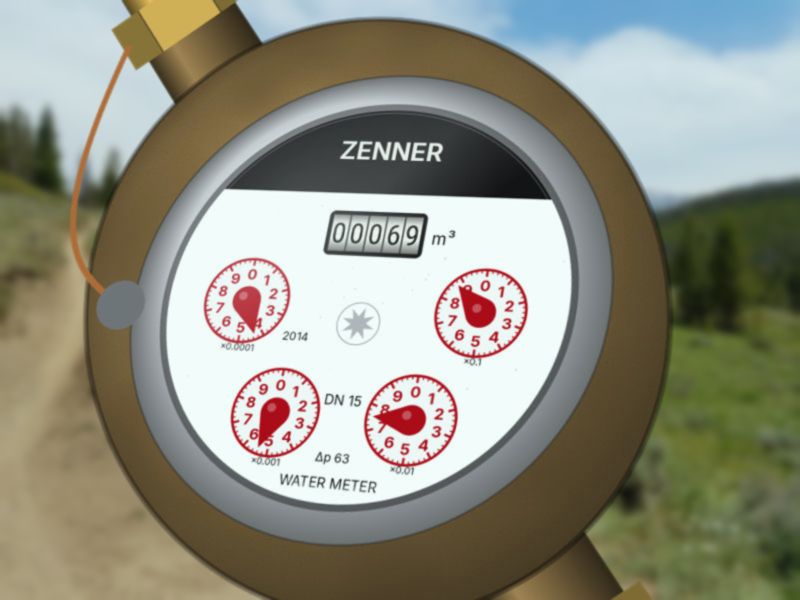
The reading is 69.8754 m³
